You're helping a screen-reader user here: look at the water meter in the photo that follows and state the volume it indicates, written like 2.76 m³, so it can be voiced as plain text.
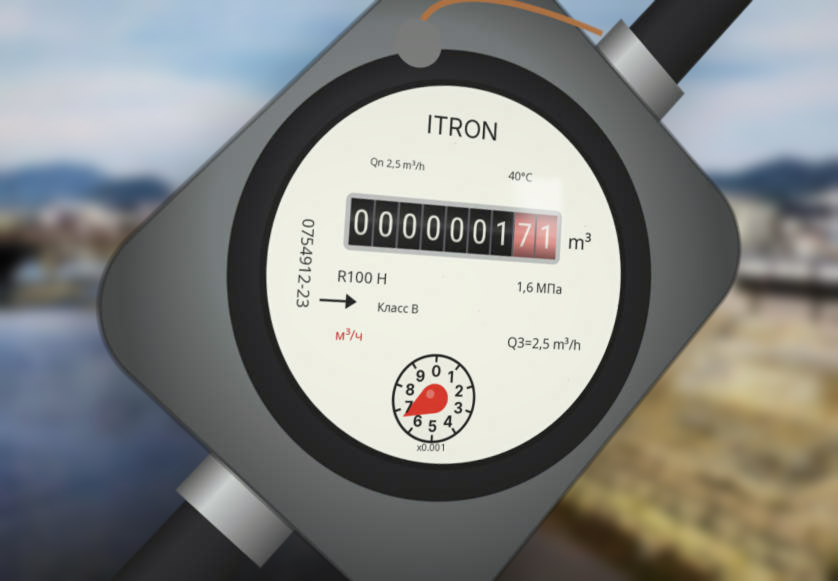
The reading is 1.716 m³
